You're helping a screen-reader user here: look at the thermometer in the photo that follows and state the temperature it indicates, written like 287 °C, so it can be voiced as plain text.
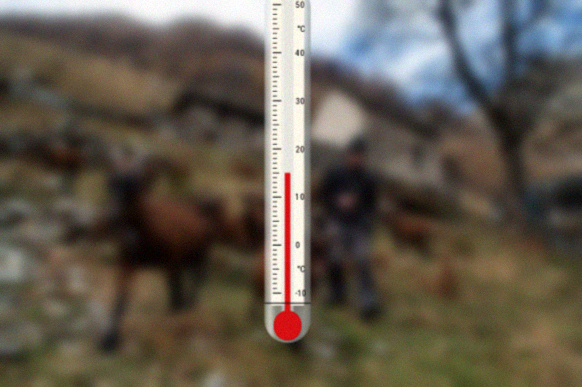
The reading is 15 °C
